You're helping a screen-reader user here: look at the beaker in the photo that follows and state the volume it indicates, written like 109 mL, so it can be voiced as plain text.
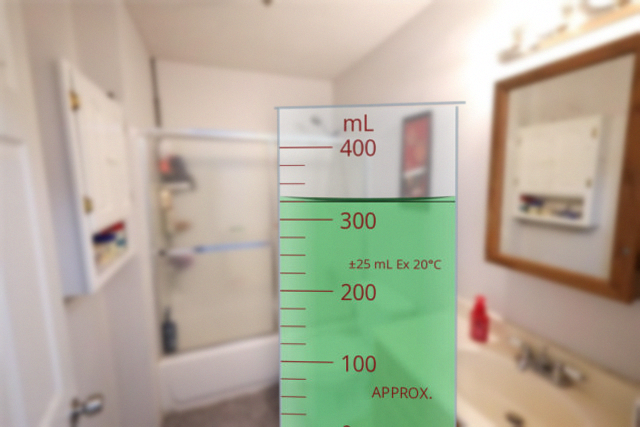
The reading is 325 mL
